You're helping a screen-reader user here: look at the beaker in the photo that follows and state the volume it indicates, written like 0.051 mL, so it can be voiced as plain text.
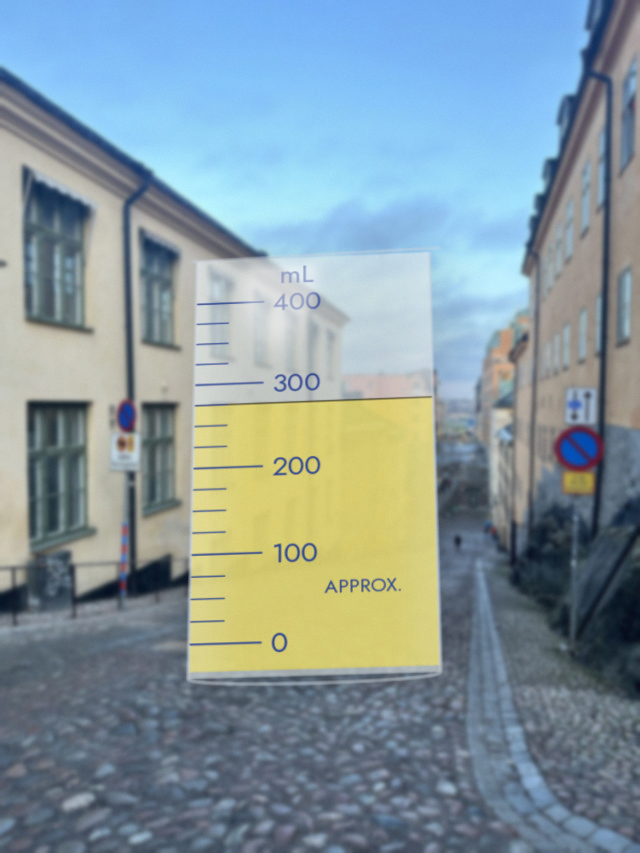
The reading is 275 mL
